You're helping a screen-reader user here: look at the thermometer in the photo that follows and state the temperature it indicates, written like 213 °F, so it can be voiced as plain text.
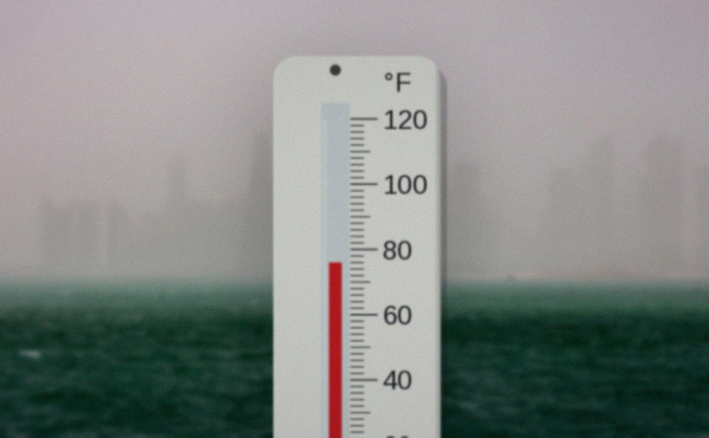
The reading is 76 °F
